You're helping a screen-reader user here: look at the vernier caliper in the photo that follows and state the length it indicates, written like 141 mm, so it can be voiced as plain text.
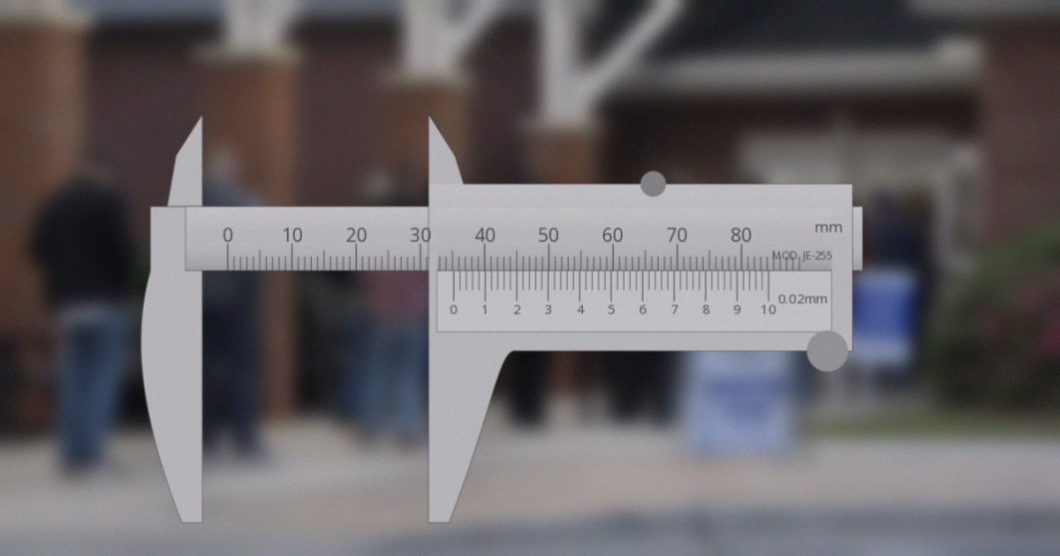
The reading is 35.2 mm
